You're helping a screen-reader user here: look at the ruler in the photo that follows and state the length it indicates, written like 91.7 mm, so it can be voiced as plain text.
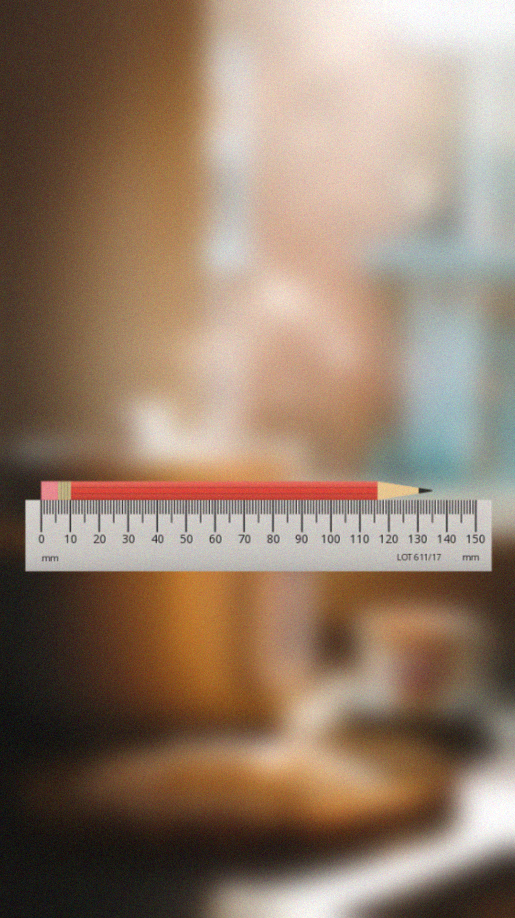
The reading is 135 mm
